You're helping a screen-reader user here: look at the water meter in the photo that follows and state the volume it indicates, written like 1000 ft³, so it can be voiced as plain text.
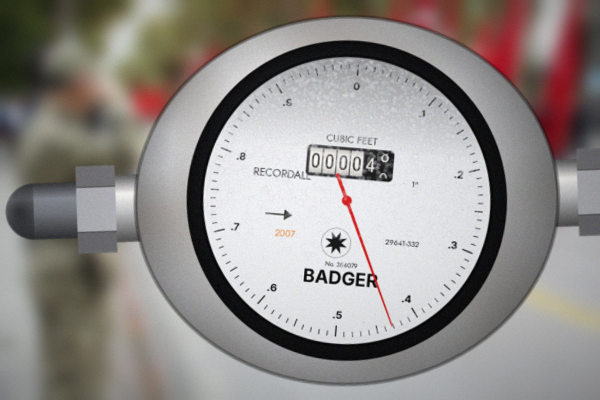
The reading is 48.43 ft³
